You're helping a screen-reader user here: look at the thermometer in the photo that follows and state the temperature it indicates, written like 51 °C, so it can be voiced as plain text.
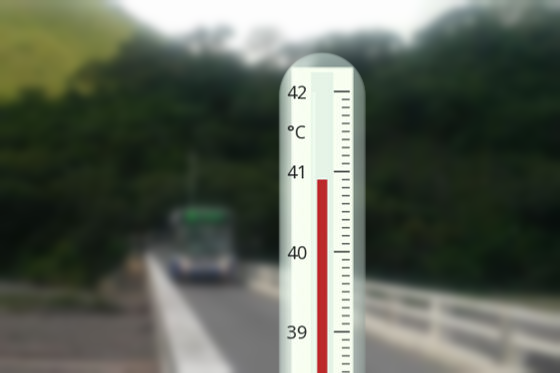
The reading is 40.9 °C
